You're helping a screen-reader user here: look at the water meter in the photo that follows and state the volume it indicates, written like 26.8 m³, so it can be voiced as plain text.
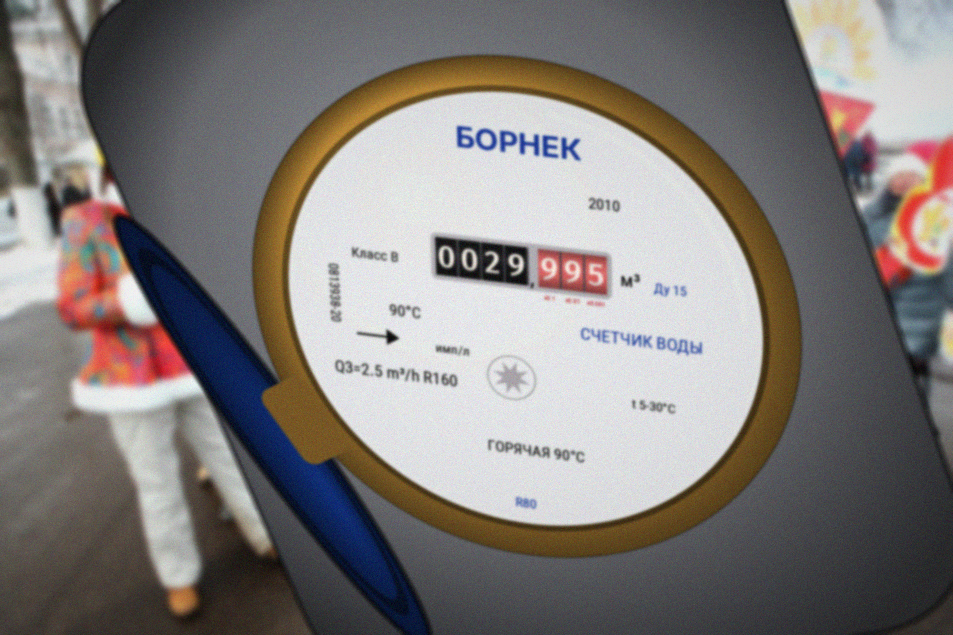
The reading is 29.995 m³
